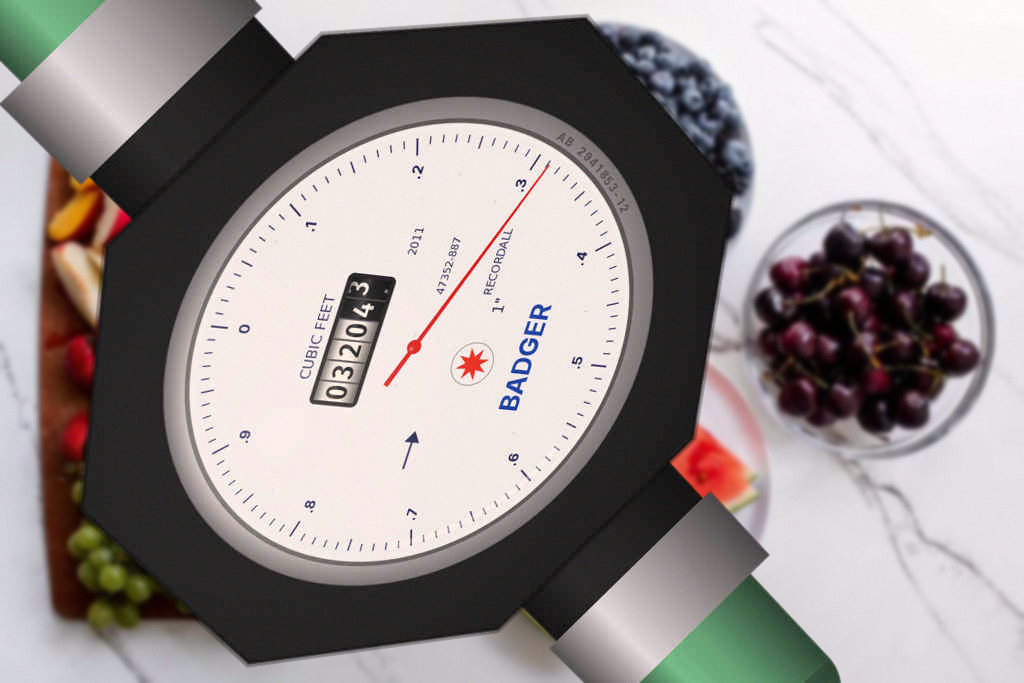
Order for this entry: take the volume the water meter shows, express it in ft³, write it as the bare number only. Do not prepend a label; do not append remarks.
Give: 32043.31
